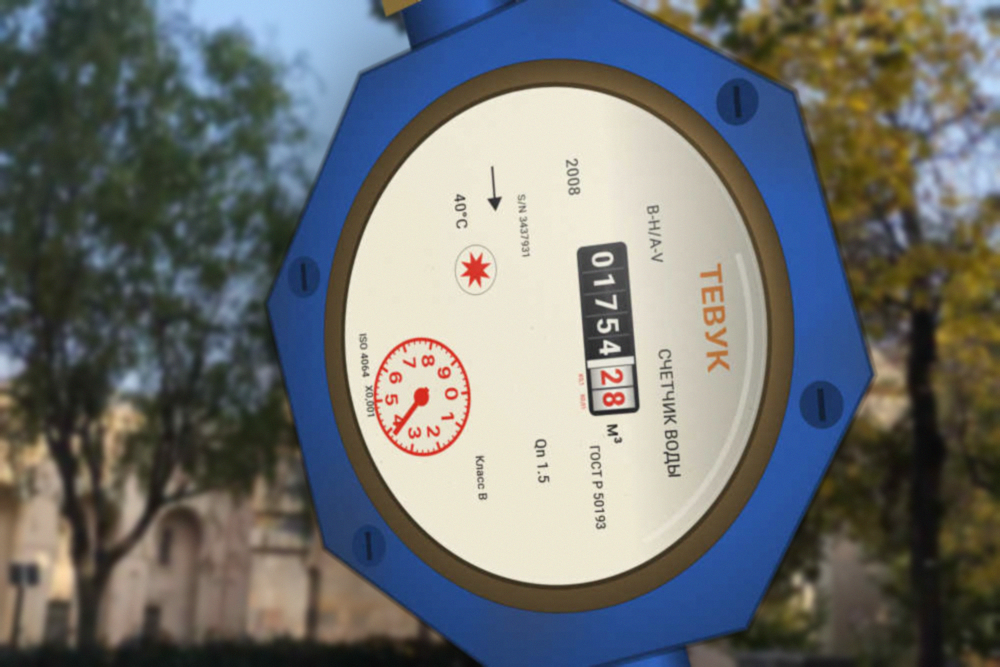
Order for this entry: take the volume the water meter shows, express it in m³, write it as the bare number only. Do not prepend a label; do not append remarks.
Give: 1754.283
